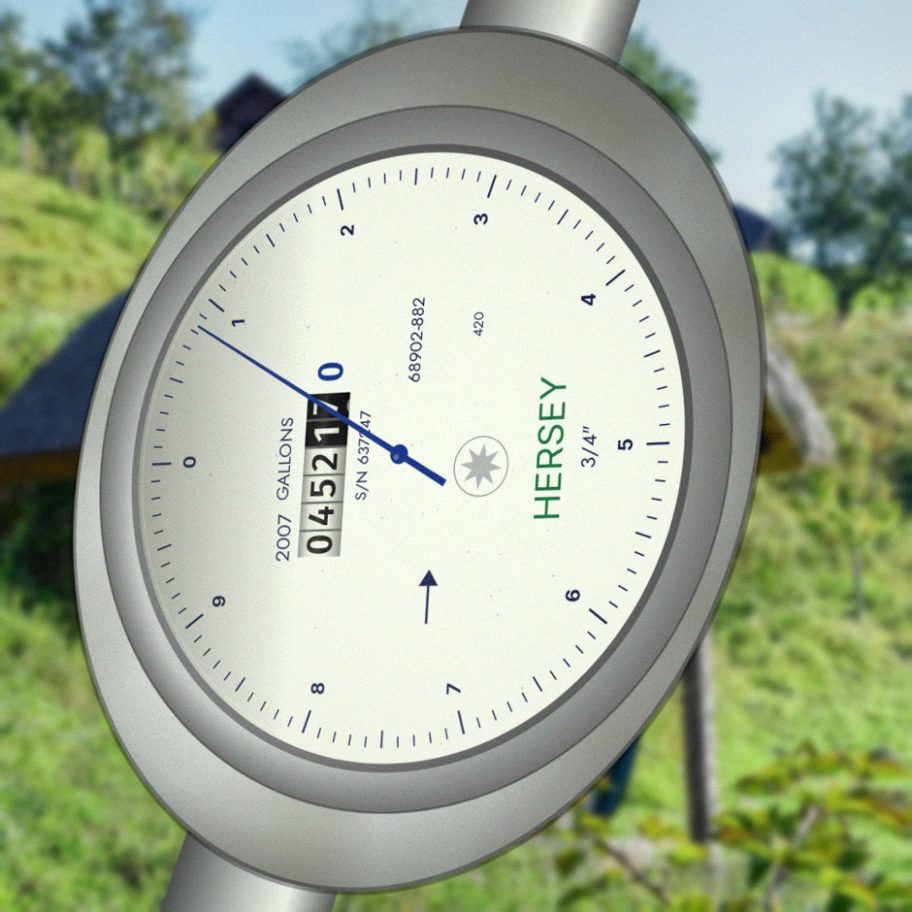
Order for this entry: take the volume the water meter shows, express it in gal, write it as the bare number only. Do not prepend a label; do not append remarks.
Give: 452170.8
